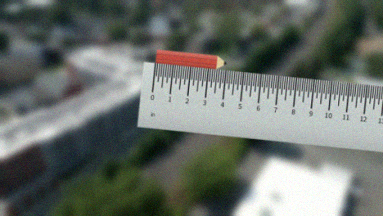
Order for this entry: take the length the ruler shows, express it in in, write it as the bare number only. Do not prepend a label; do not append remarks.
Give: 4
